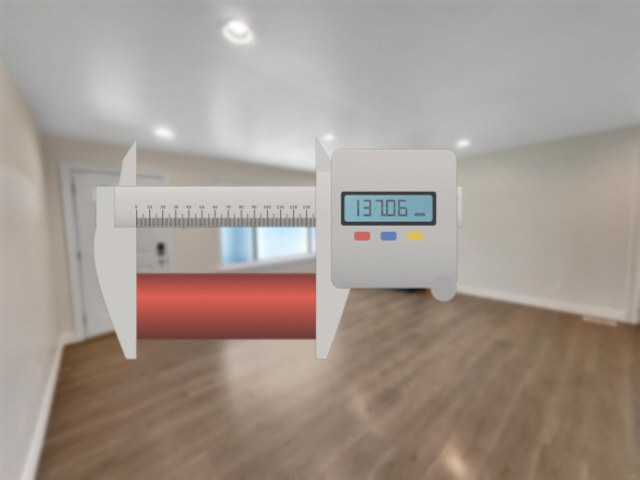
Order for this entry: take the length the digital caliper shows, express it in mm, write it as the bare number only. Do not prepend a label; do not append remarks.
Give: 137.06
